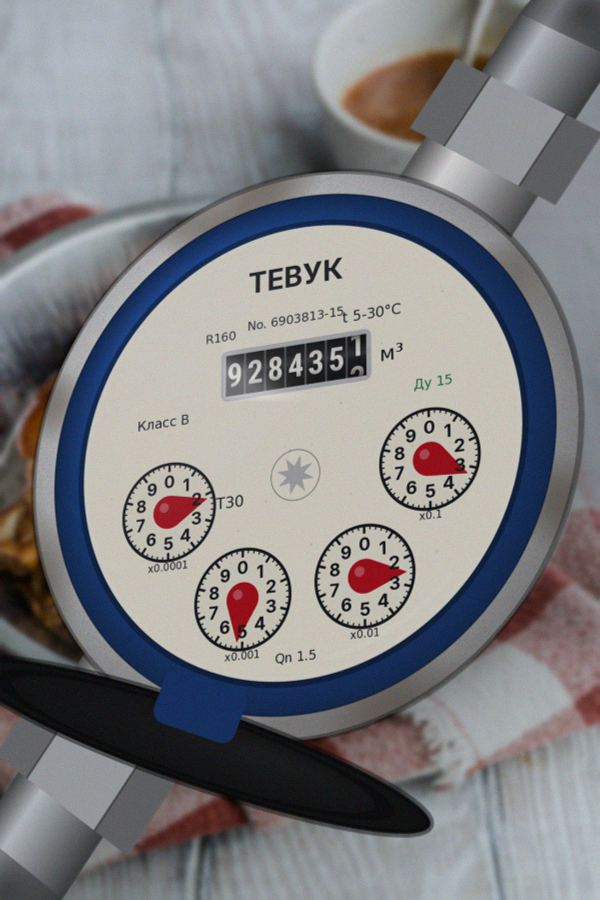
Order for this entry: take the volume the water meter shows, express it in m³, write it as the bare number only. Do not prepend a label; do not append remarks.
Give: 9284351.3252
